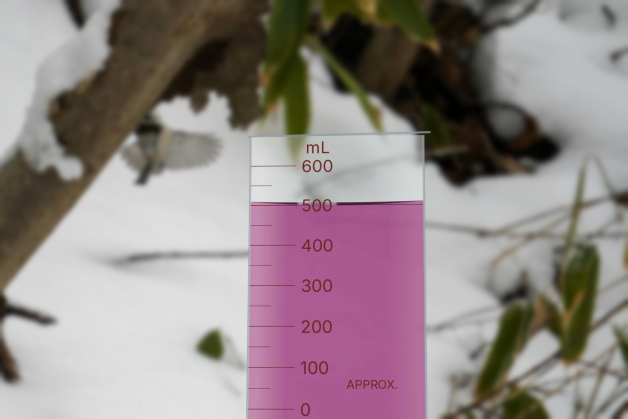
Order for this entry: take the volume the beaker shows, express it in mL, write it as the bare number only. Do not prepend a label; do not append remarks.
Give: 500
